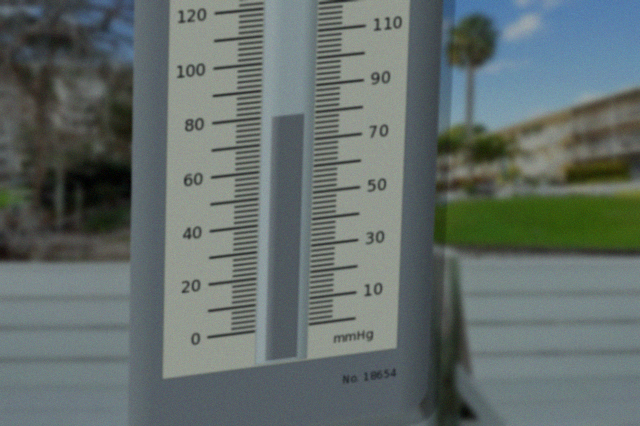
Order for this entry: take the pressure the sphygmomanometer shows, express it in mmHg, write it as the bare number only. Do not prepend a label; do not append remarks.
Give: 80
